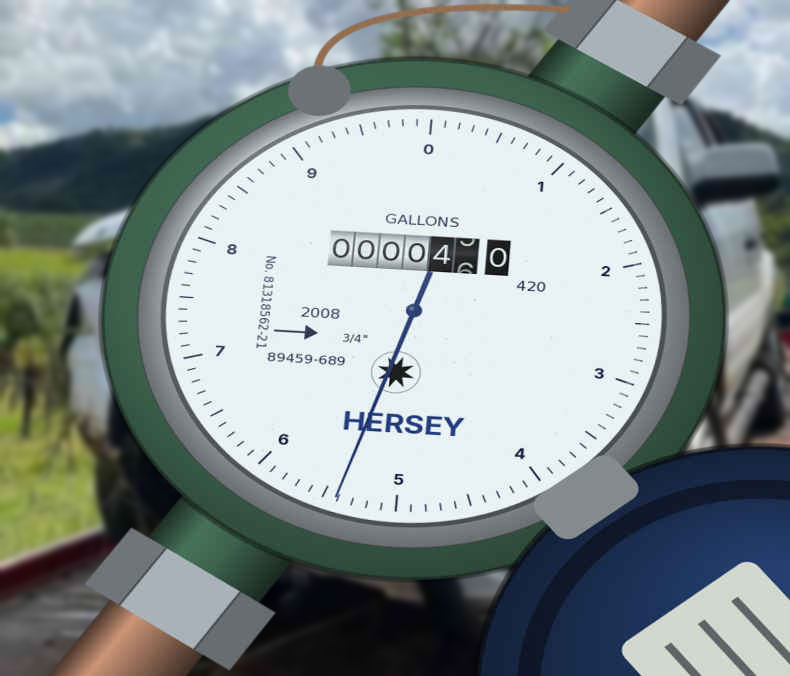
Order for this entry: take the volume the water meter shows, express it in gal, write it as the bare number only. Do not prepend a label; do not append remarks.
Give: 455.4
